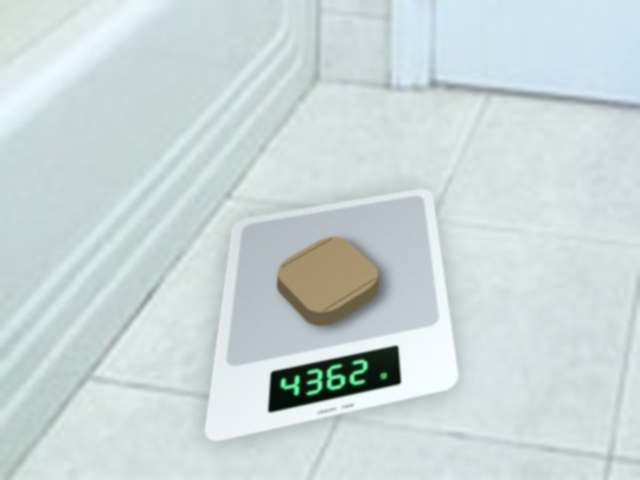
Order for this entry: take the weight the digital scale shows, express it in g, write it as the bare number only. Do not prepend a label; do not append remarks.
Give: 4362
